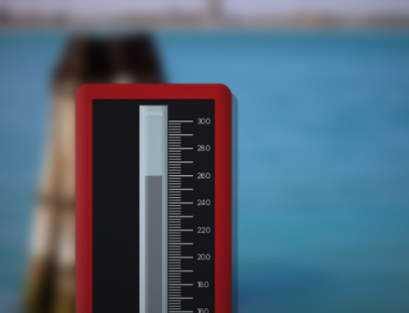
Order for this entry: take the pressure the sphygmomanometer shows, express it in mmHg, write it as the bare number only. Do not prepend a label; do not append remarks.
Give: 260
